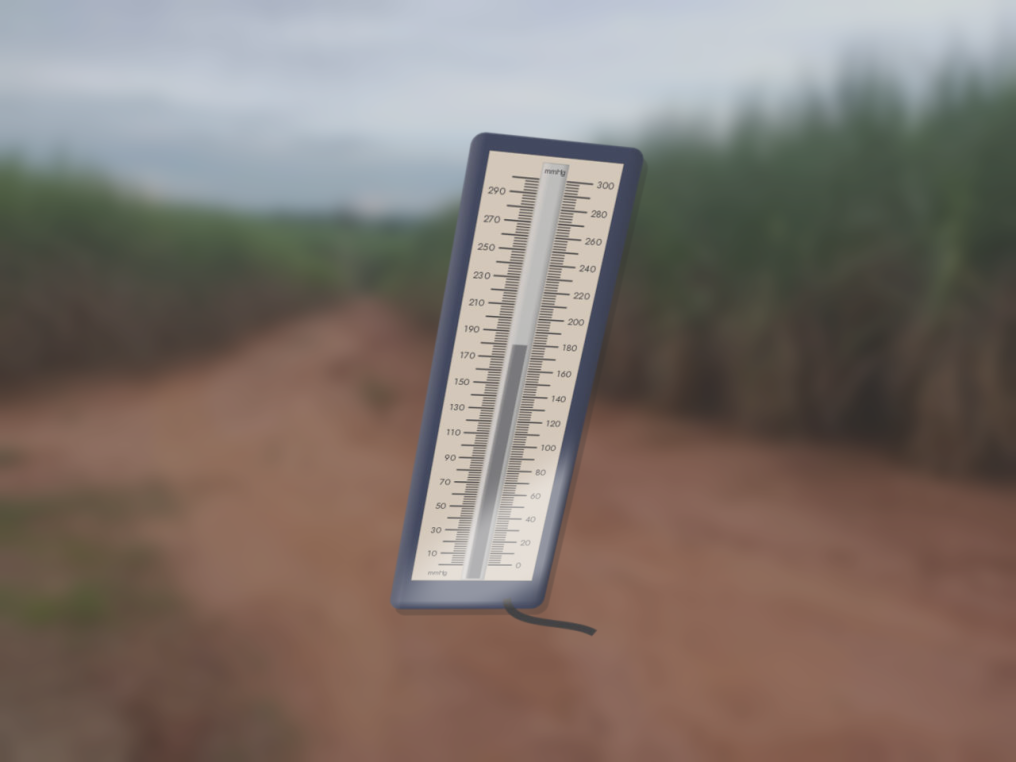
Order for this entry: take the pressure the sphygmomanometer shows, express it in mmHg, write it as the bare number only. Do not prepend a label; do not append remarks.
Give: 180
